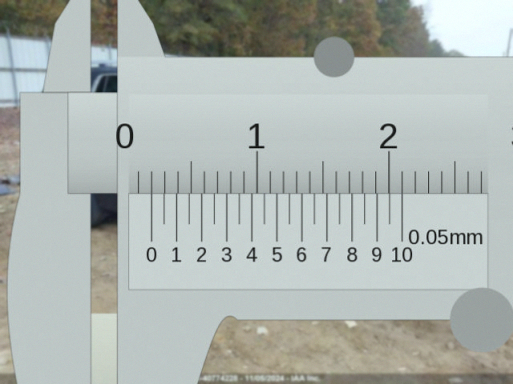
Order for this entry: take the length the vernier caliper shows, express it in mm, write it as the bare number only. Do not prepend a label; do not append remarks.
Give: 2.0
